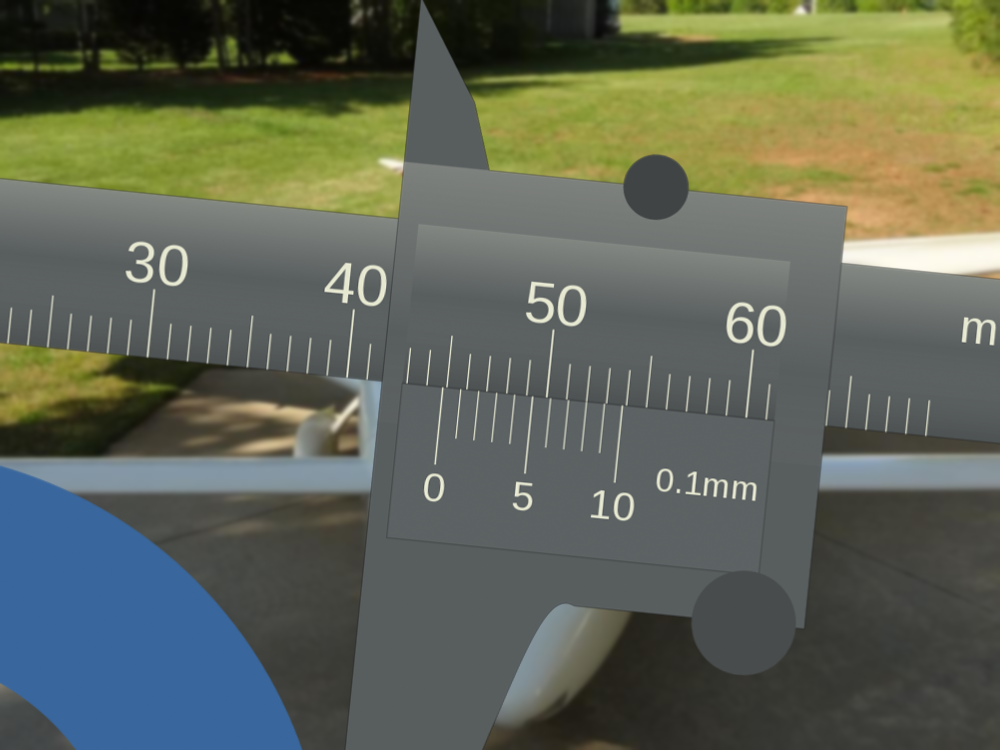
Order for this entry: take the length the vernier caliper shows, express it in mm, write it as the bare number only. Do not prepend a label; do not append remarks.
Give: 44.8
